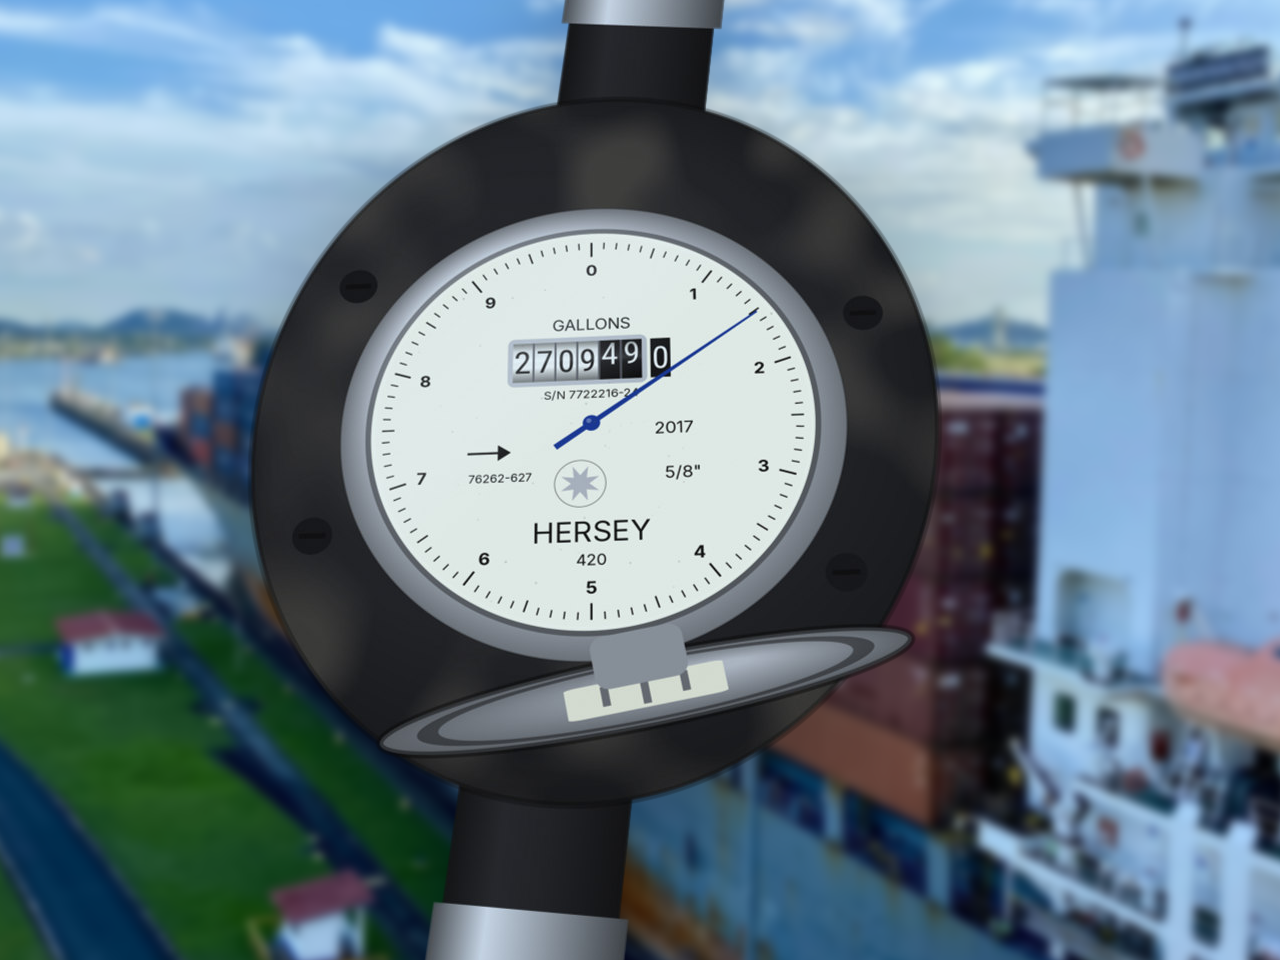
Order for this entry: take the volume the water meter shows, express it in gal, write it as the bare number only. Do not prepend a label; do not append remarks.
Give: 2709491.5
